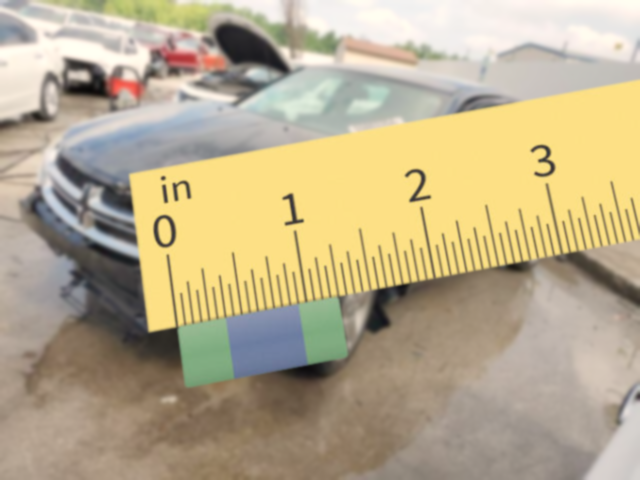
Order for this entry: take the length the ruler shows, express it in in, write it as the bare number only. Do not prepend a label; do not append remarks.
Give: 1.25
